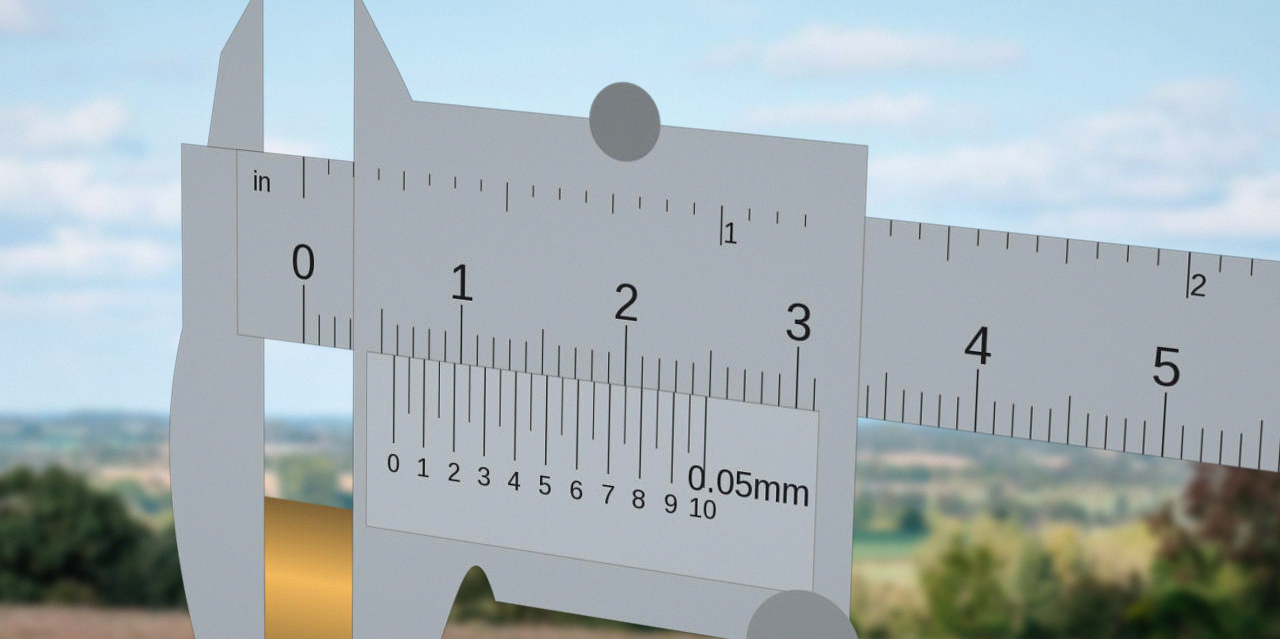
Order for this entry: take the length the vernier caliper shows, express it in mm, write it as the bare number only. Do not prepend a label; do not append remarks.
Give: 5.8
